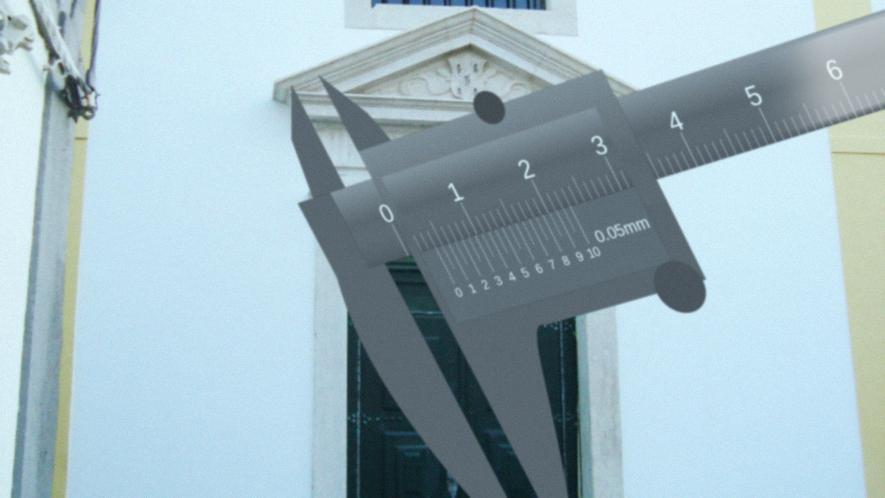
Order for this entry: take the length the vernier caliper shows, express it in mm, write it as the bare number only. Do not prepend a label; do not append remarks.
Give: 4.0
